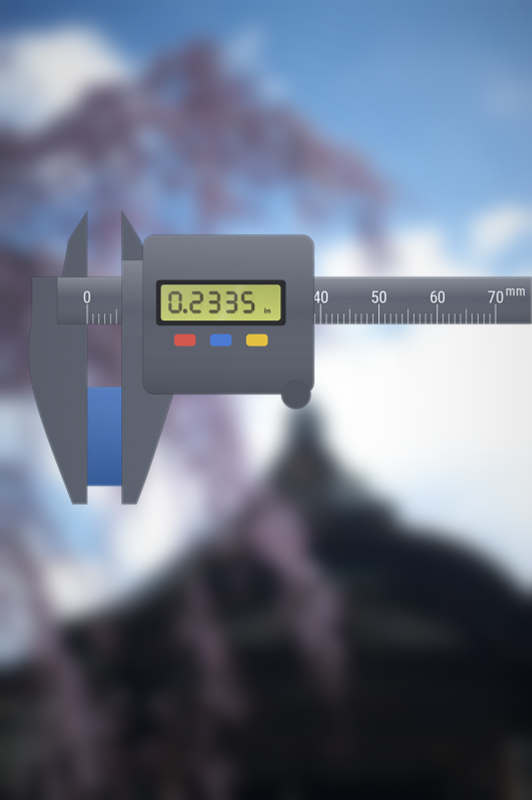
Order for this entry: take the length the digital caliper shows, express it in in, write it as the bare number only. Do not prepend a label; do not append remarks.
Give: 0.2335
